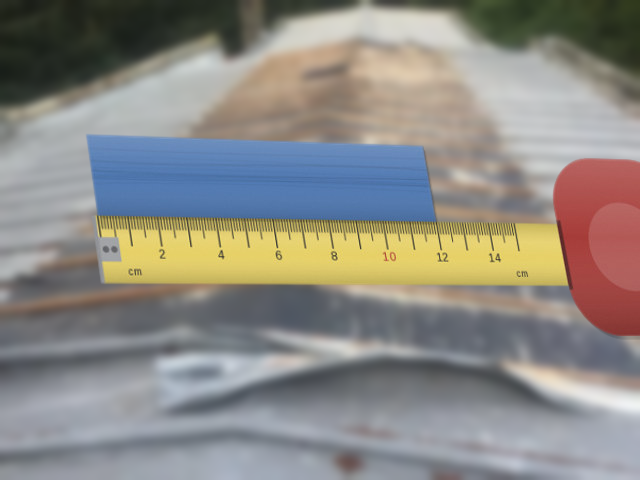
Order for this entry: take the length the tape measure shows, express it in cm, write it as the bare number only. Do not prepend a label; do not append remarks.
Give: 12
